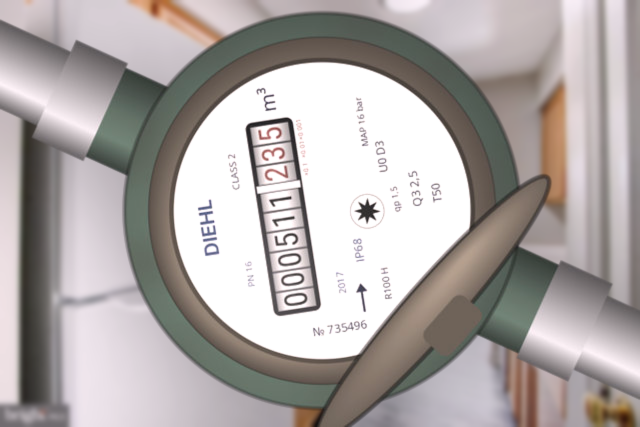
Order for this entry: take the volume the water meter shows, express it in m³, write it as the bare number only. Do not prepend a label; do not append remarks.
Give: 511.235
